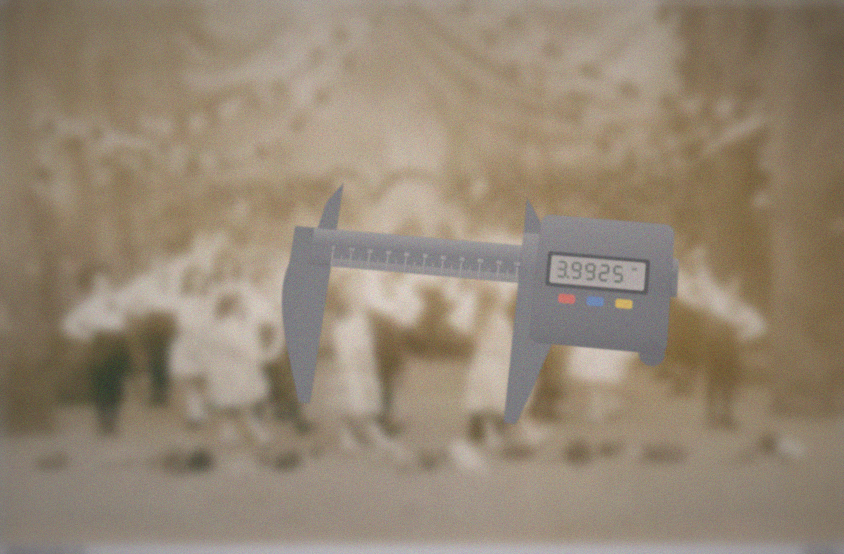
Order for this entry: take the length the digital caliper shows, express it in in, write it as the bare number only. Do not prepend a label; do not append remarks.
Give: 3.9925
